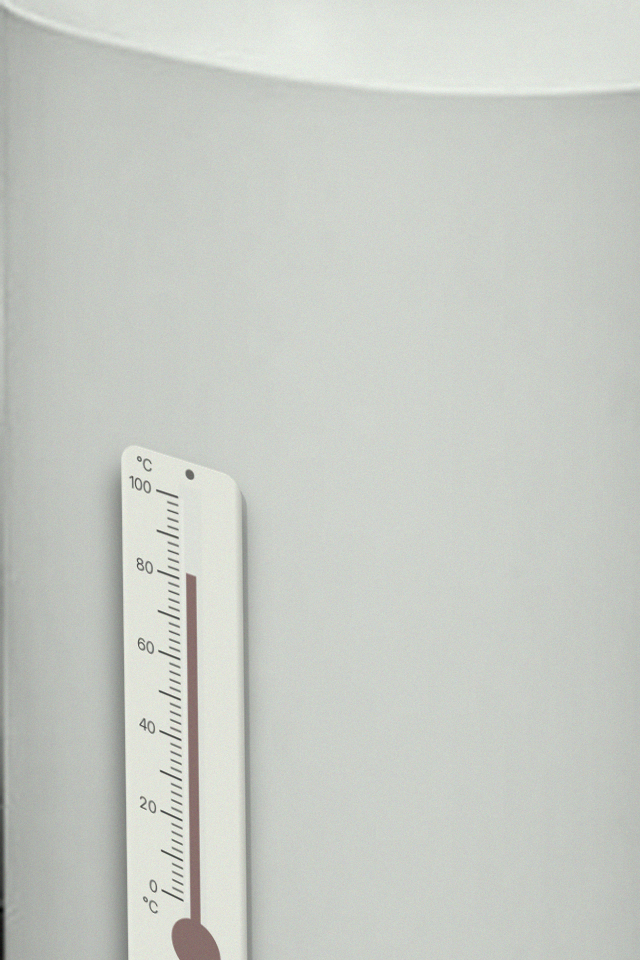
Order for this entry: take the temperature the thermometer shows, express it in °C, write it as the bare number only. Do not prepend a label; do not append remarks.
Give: 82
